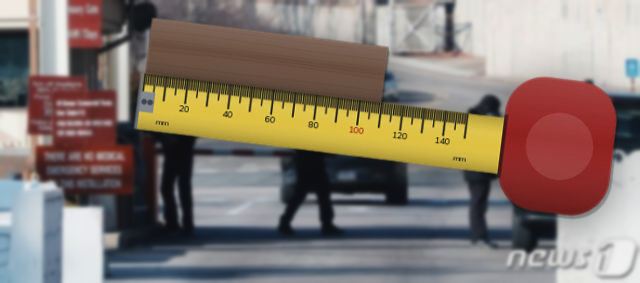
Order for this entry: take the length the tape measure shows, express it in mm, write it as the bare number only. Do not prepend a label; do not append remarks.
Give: 110
